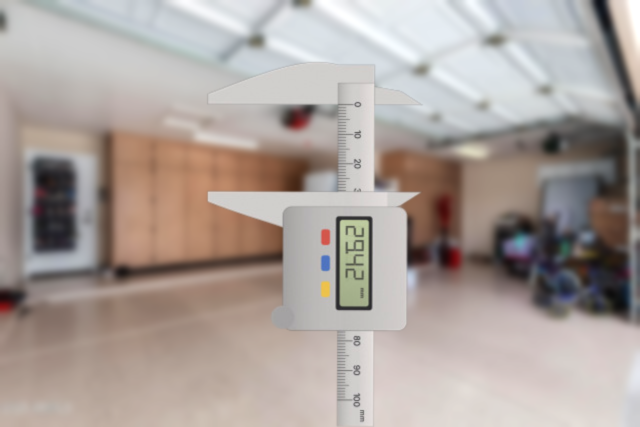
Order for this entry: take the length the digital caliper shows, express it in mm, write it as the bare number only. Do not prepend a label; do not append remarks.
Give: 29.42
